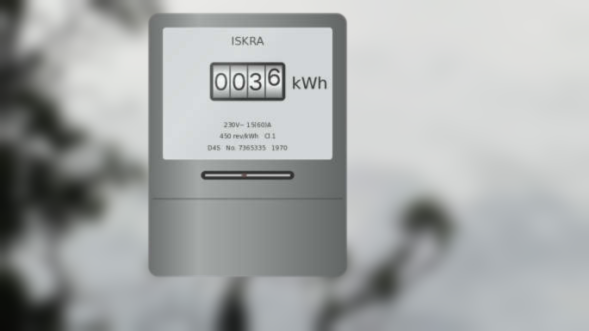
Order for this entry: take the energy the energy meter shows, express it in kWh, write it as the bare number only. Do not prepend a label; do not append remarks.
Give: 36
